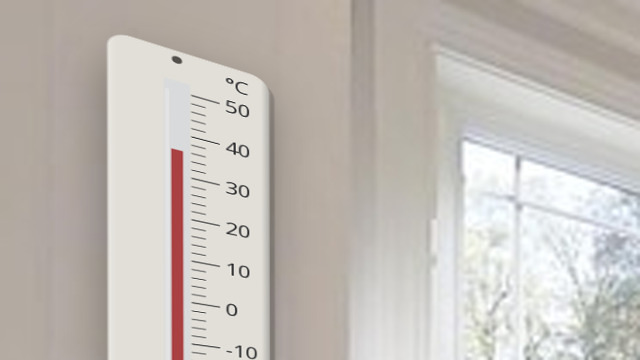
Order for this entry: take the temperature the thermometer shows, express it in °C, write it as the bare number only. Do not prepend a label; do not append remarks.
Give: 36
